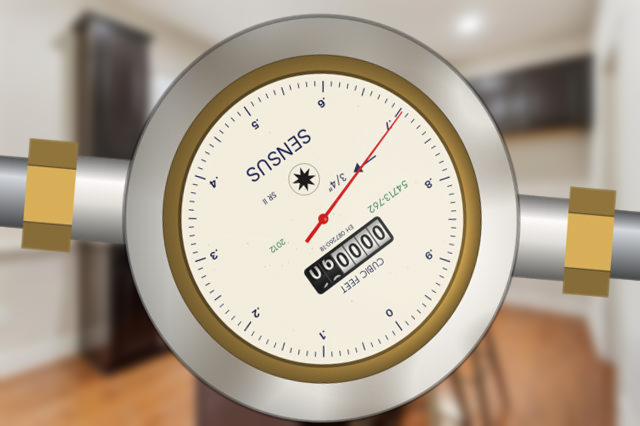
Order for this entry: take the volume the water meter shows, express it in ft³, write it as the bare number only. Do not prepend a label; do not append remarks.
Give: 89.70
